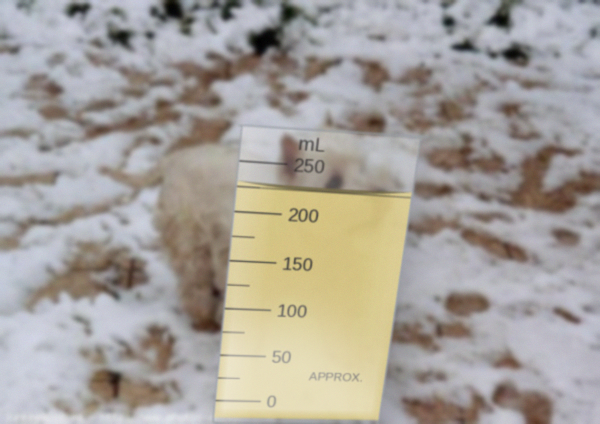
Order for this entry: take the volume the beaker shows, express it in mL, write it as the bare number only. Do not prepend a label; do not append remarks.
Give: 225
